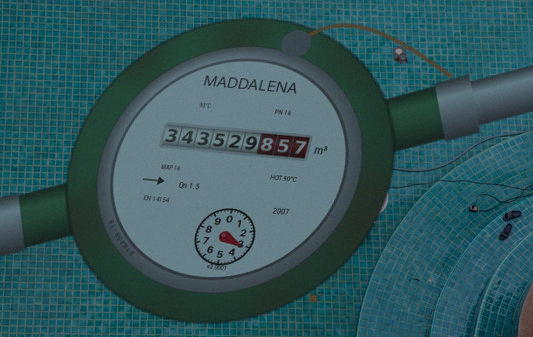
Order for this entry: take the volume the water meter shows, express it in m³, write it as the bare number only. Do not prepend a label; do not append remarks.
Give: 343529.8573
